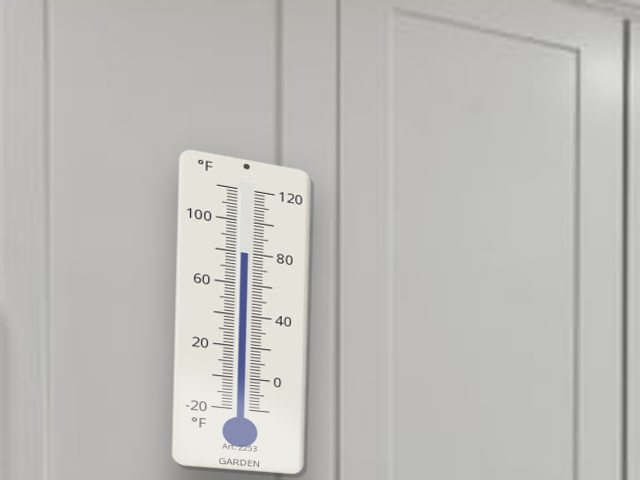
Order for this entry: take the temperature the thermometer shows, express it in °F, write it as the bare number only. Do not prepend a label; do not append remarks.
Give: 80
